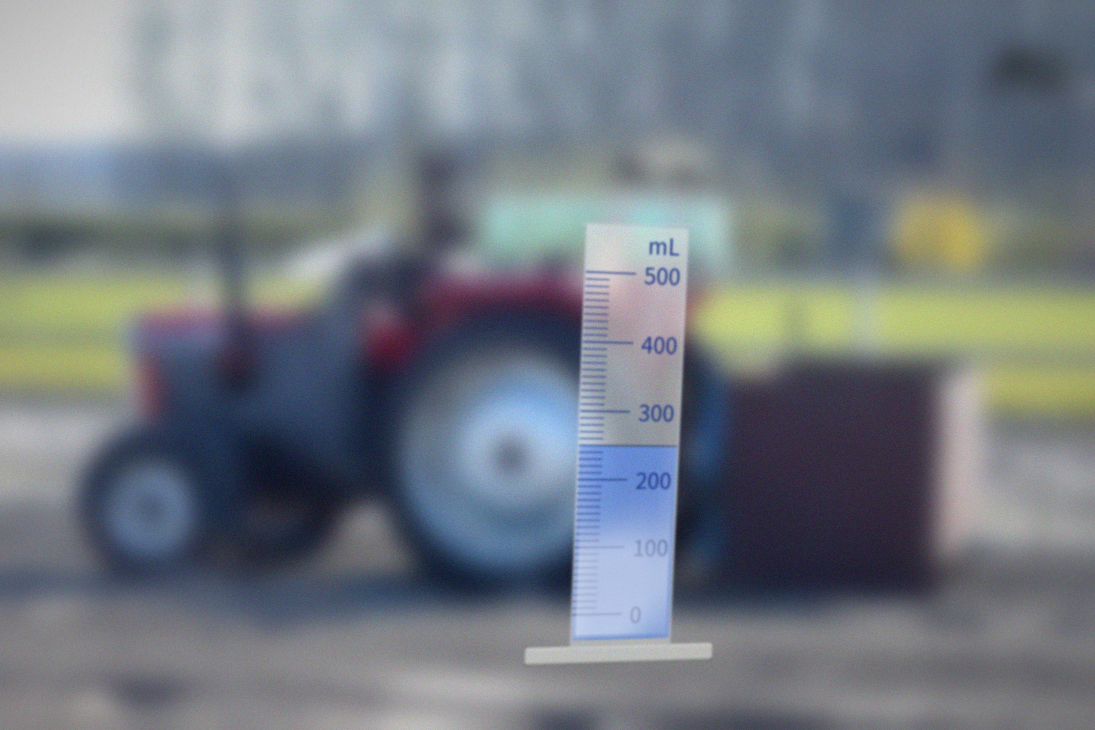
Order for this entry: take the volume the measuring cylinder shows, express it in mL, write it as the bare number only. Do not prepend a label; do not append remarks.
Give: 250
